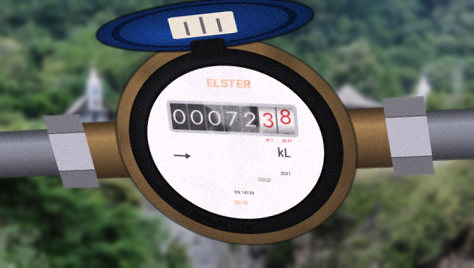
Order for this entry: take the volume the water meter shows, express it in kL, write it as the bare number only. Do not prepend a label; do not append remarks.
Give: 72.38
